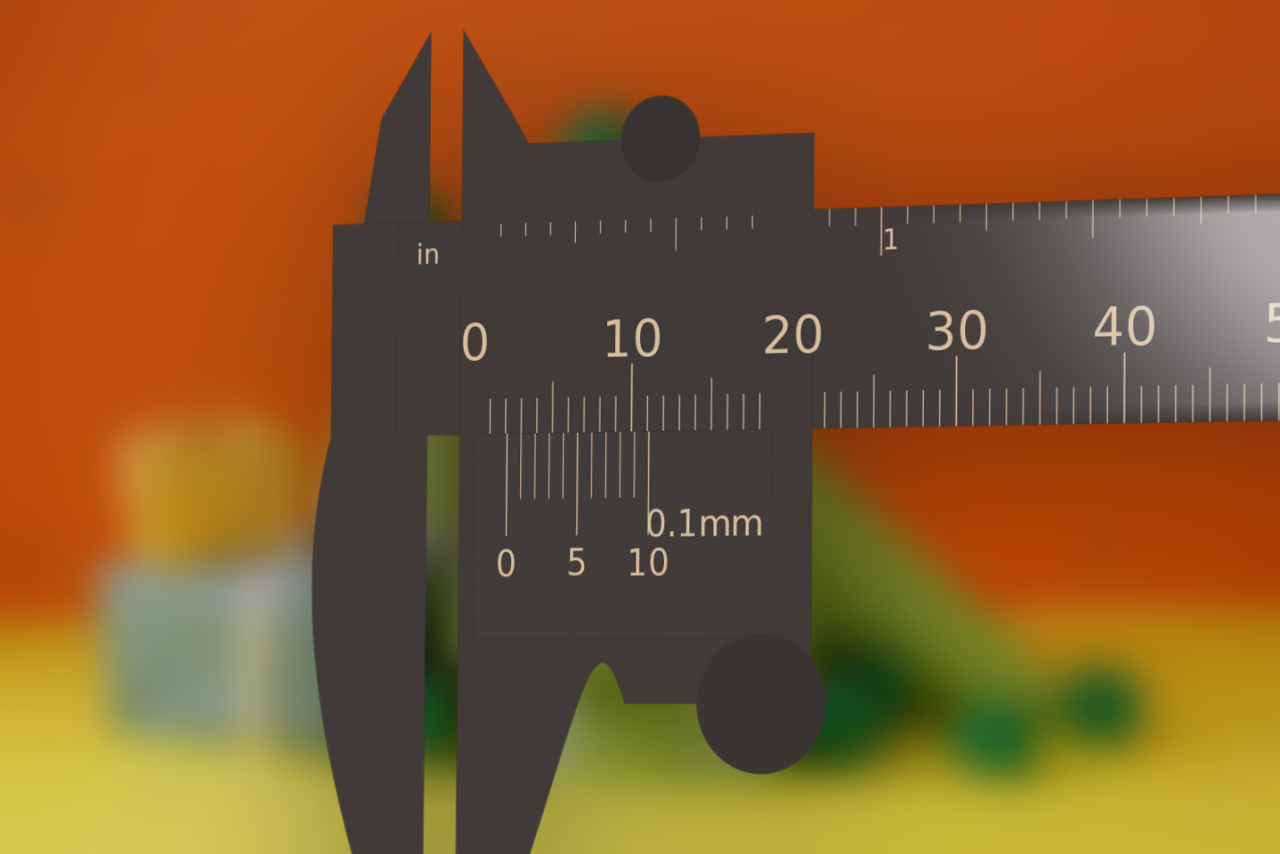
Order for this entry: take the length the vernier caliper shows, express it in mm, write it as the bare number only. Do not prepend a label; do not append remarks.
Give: 2.1
